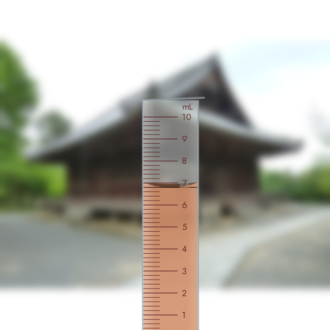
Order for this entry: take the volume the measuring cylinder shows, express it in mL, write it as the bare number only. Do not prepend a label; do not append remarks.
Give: 6.8
